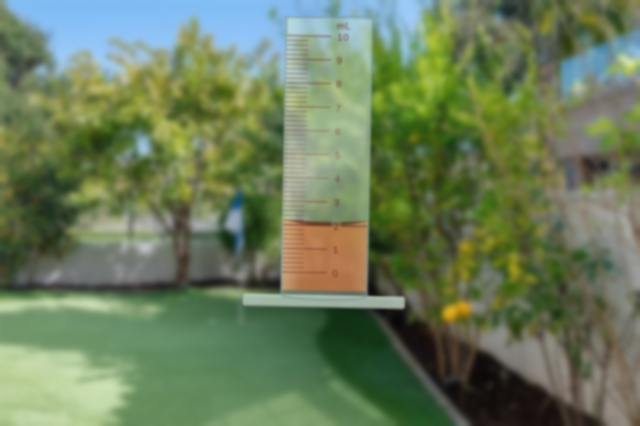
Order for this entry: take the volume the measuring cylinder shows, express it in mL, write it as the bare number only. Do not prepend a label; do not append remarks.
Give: 2
